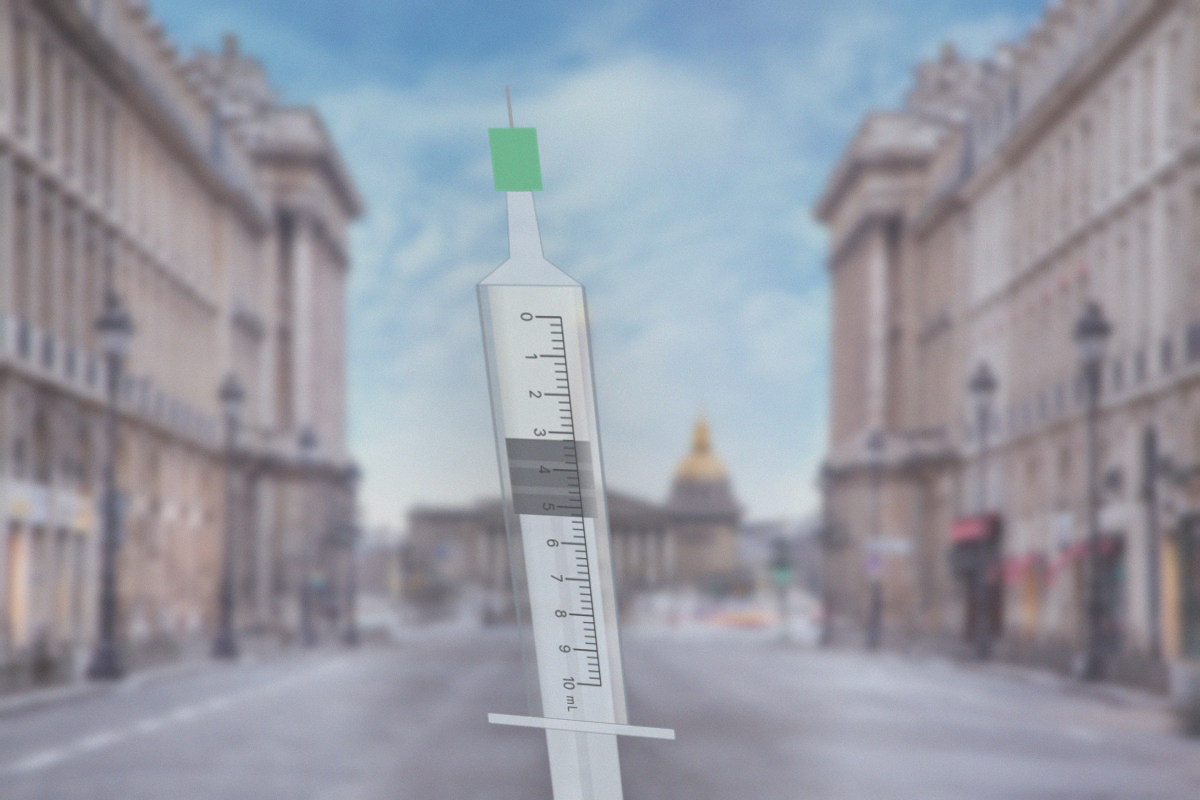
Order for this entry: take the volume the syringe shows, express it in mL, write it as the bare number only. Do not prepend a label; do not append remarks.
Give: 3.2
